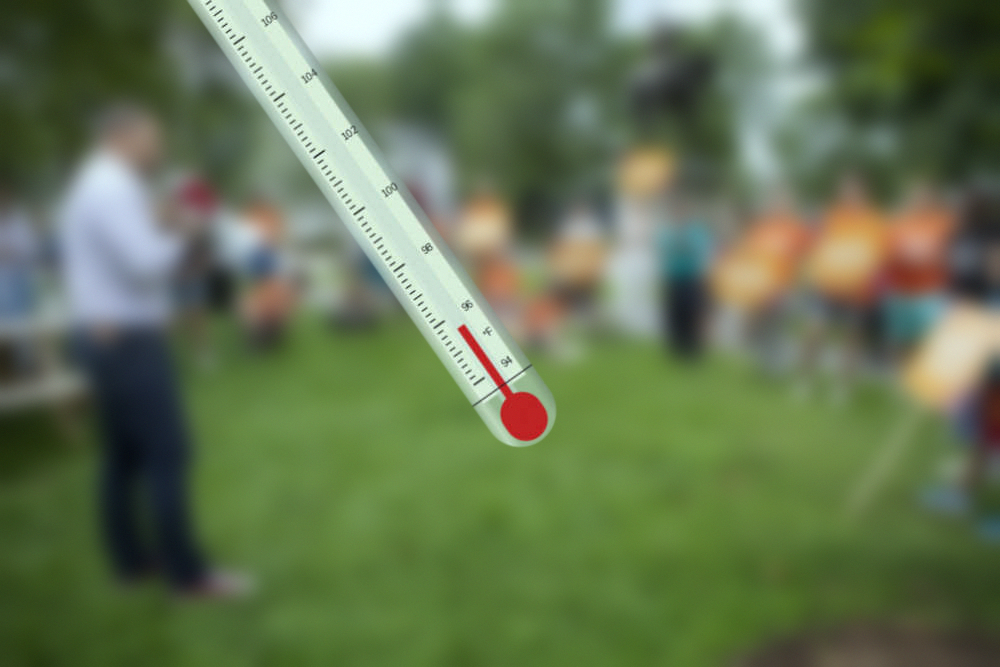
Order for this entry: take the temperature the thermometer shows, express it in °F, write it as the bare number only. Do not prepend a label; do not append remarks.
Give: 95.6
